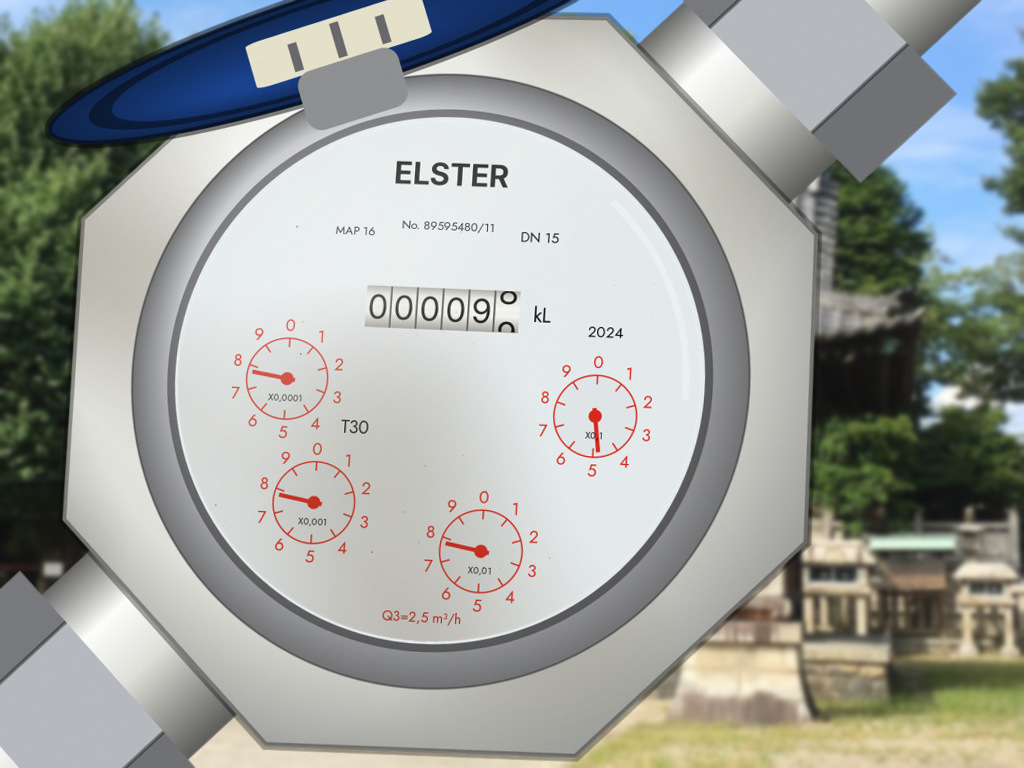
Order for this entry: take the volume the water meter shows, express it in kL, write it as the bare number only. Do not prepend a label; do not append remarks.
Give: 98.4777
